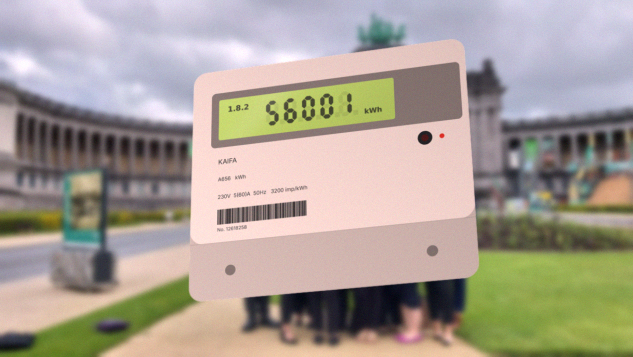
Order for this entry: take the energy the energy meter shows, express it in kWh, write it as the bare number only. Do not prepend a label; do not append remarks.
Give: 56001
